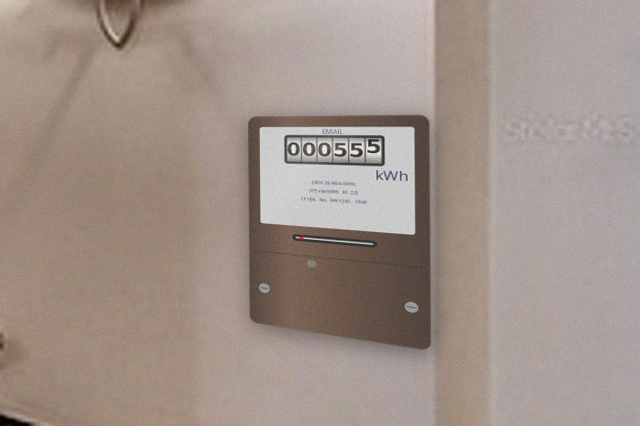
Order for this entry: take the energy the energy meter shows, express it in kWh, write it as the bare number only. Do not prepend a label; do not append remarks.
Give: 555
